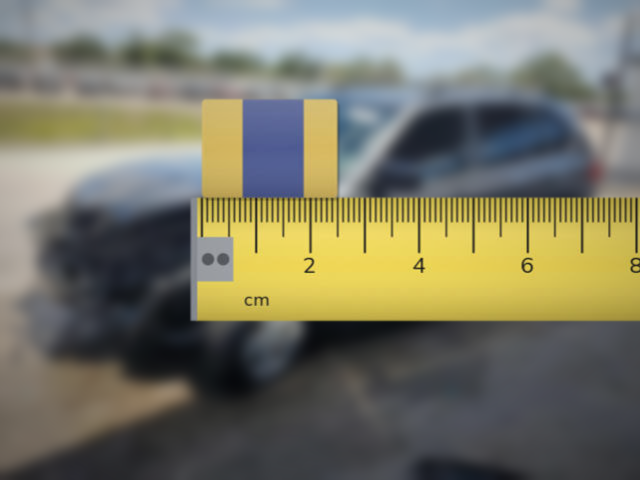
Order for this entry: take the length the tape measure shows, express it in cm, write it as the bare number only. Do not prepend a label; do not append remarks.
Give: 2.5
